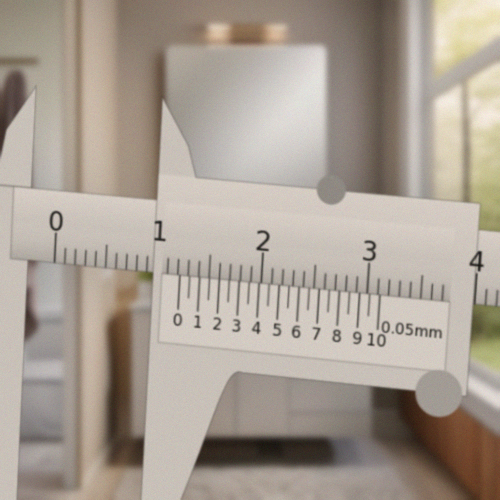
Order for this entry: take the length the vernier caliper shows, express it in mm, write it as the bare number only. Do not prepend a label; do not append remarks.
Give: 12.2
